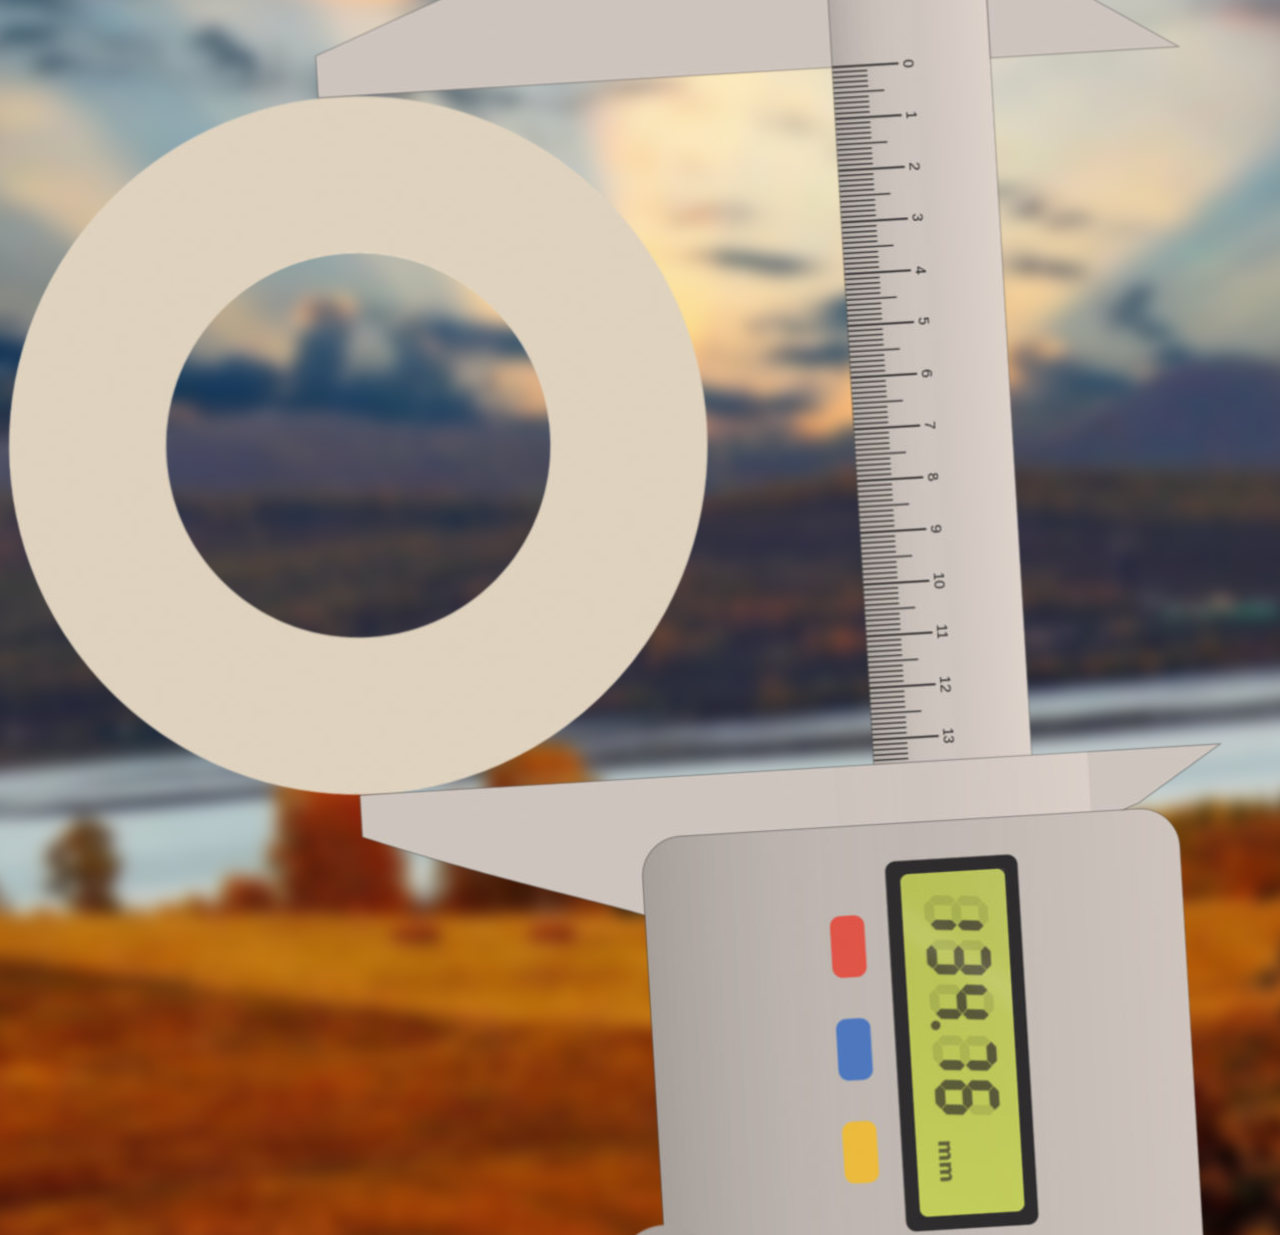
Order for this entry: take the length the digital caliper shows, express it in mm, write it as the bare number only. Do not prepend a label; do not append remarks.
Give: 134.76
